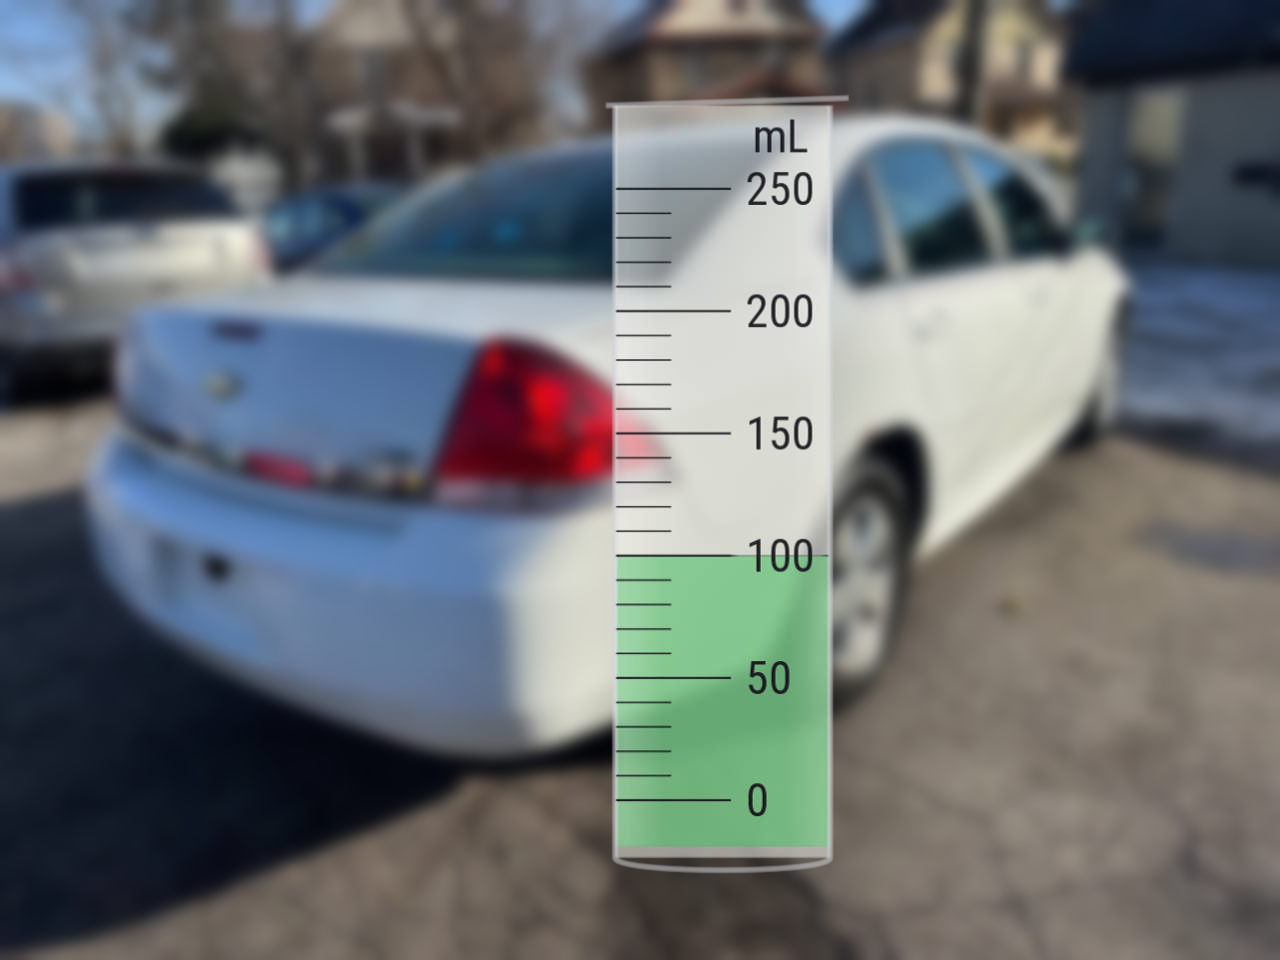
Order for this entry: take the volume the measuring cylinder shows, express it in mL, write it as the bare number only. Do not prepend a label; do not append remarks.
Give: 100
